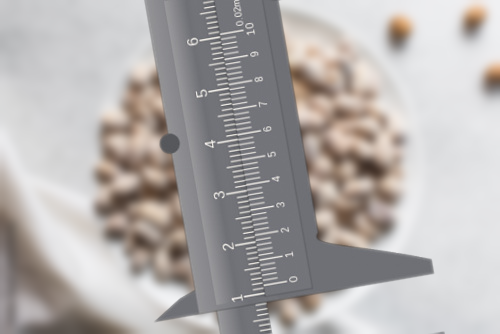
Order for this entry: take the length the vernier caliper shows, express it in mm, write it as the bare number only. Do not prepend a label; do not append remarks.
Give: 11.5
